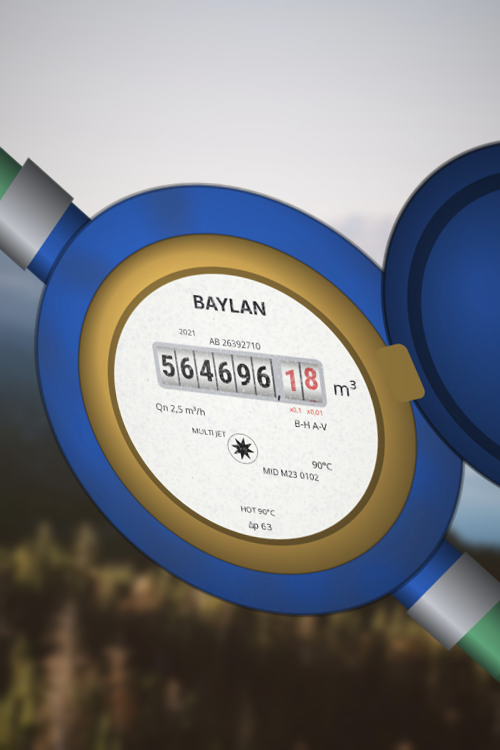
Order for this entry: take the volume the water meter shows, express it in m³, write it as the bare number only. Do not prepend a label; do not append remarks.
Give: 564696.18
